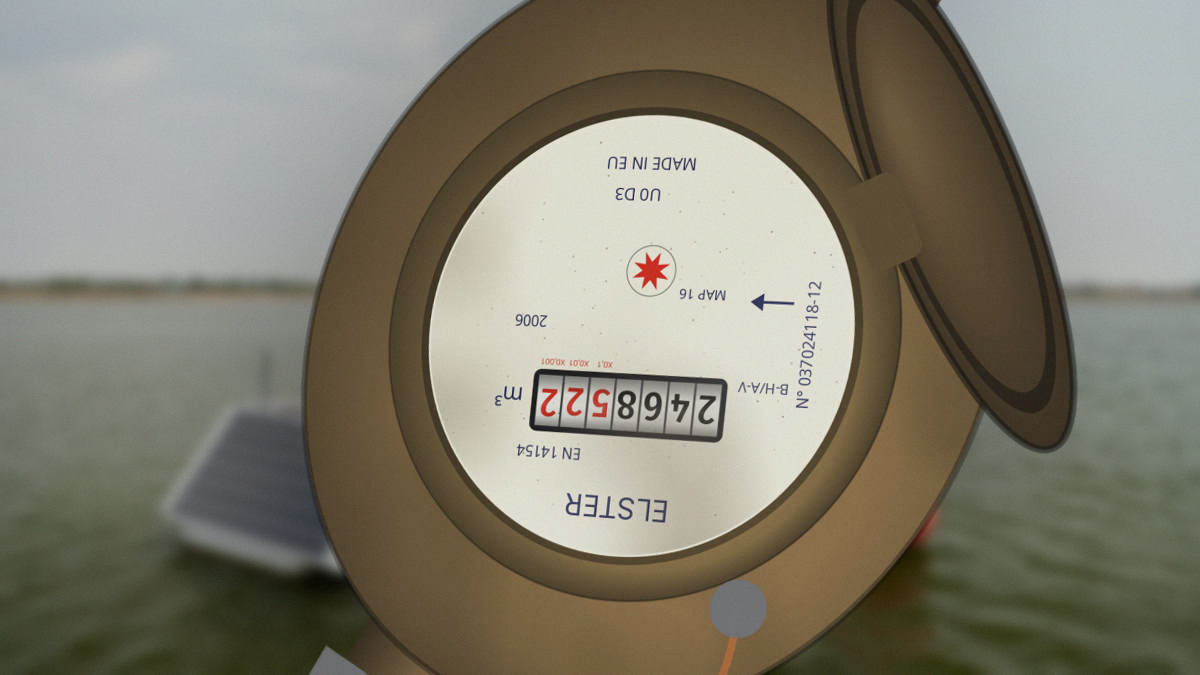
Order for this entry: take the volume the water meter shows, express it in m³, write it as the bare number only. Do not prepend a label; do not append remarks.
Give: 2468.522
